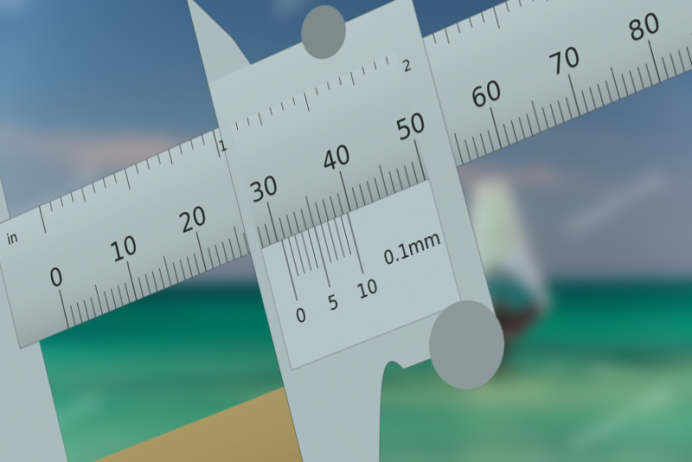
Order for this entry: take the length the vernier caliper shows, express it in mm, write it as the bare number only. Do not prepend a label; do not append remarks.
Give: 30.6
